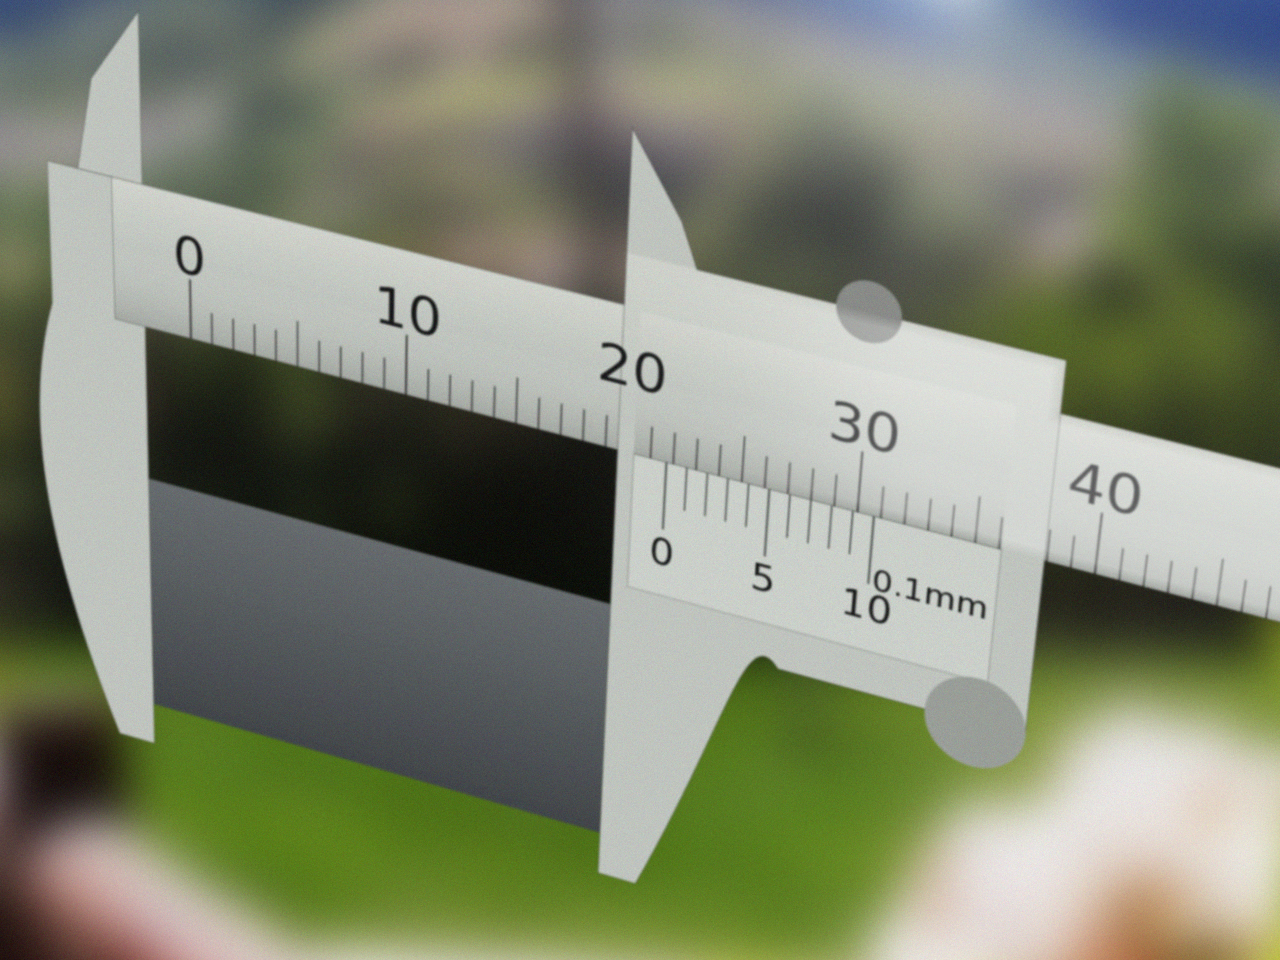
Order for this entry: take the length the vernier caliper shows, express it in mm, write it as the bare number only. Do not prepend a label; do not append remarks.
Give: 21.7
